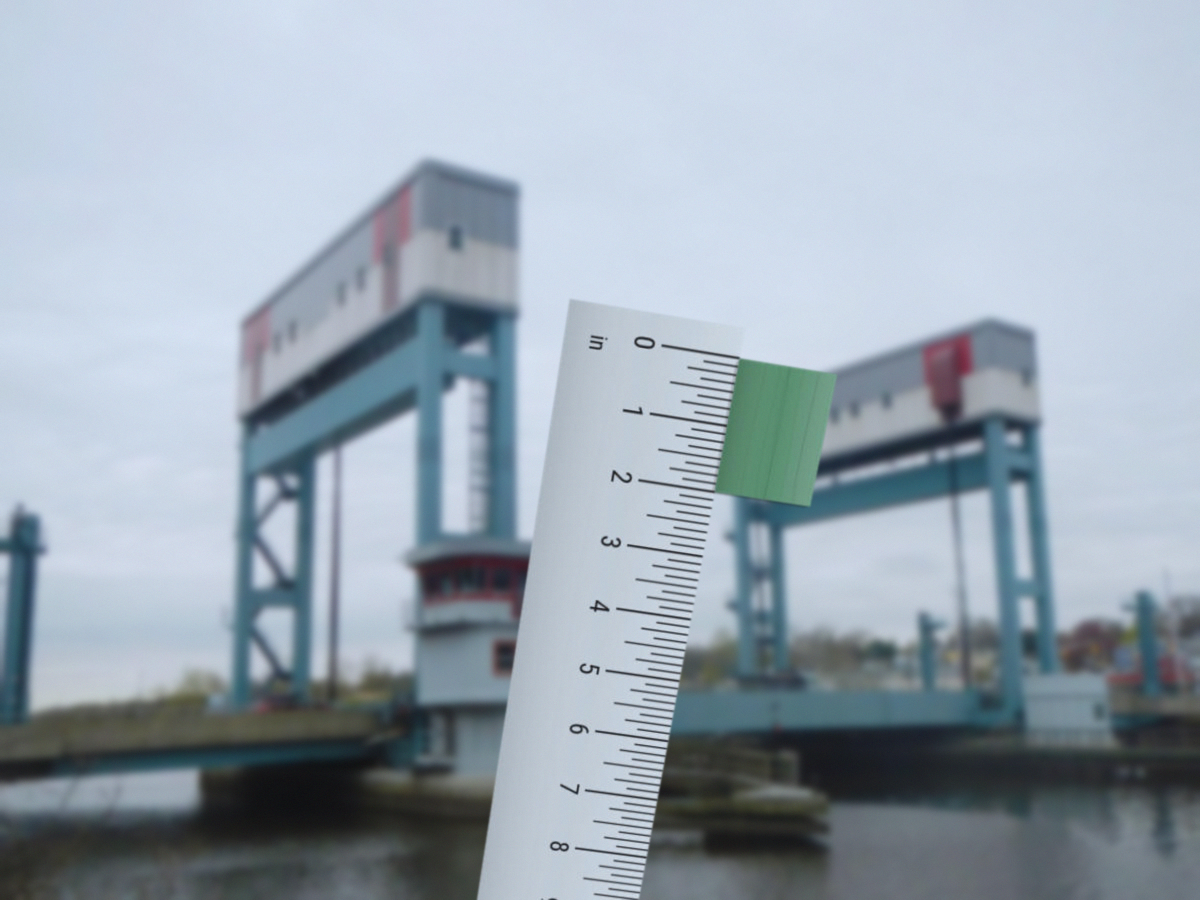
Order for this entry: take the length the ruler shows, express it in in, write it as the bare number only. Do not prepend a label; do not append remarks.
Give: 2
